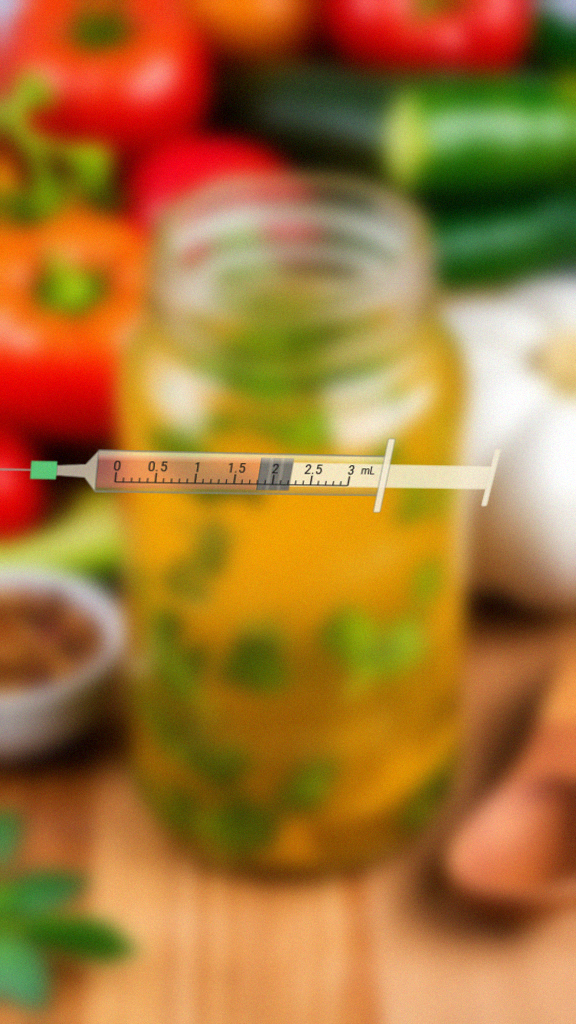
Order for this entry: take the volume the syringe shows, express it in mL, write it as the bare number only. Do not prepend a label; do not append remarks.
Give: 1.8
